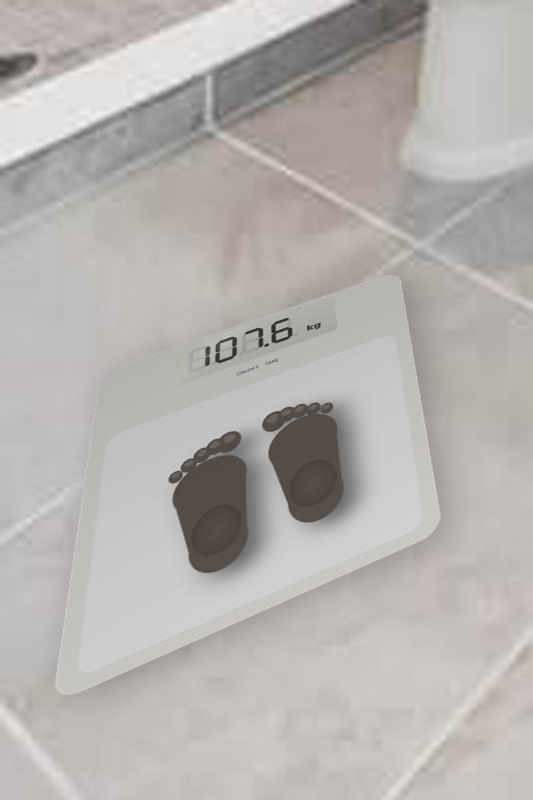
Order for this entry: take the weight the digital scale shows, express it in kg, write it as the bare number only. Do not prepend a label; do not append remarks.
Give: 107.6
